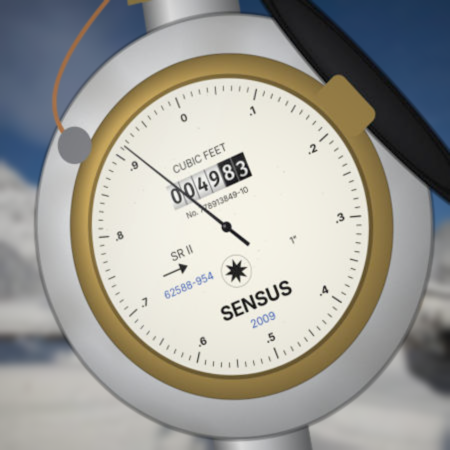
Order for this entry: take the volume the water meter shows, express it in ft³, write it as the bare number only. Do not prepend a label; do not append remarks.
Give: 4982.91
